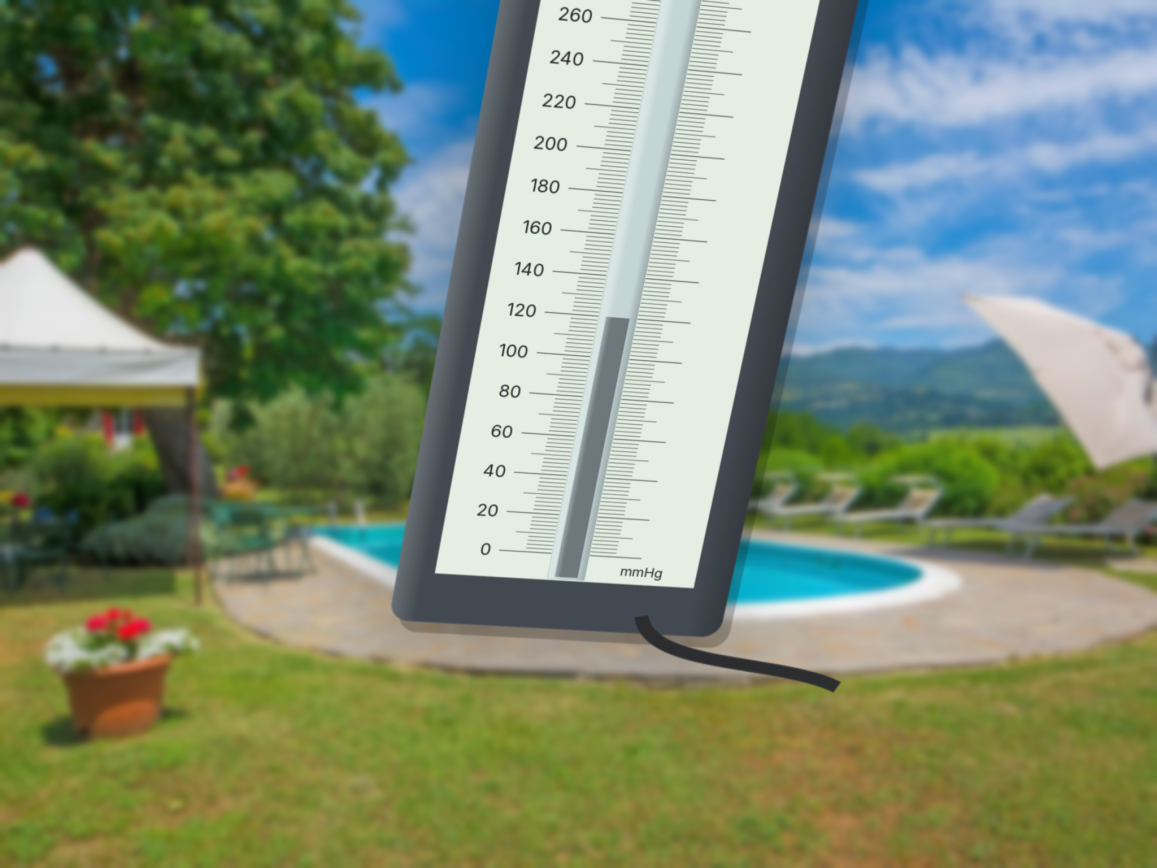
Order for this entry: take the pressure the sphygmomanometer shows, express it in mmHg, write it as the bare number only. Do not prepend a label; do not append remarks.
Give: 120
